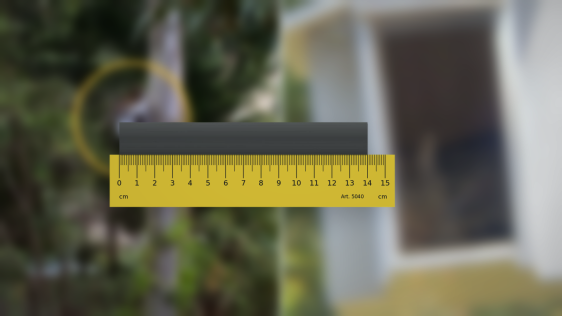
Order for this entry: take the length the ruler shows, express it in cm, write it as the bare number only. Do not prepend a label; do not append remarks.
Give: 14
